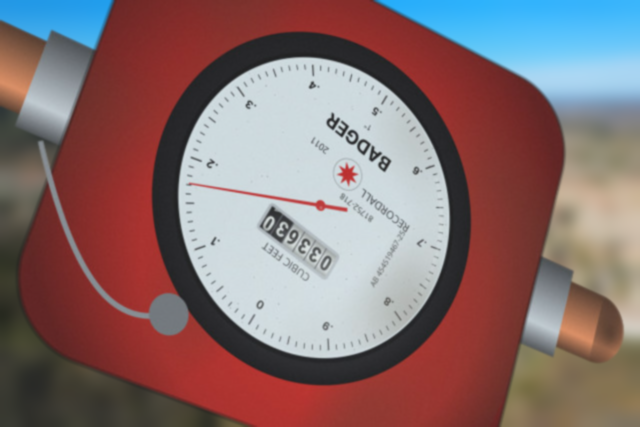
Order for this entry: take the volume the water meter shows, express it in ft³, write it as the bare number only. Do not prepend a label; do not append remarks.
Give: 33630.17
